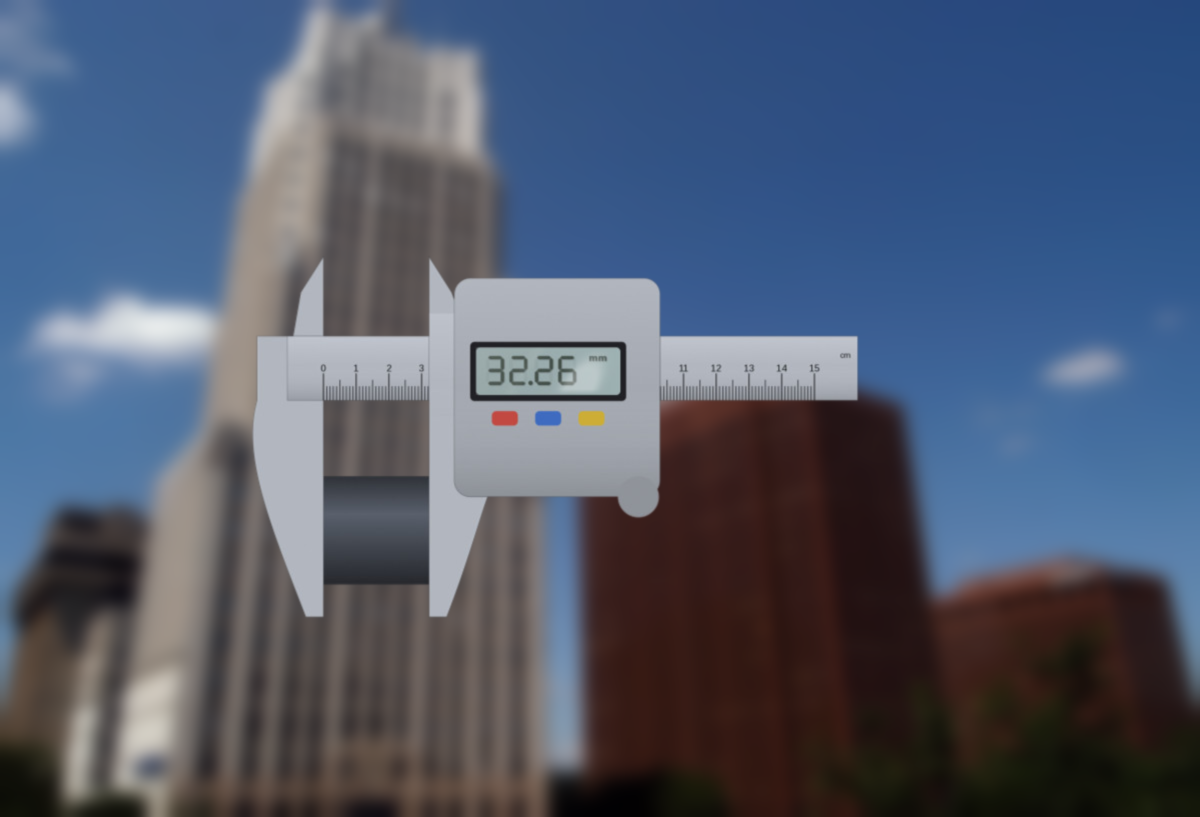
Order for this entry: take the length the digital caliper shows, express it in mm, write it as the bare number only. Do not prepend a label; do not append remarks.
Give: 32.26
